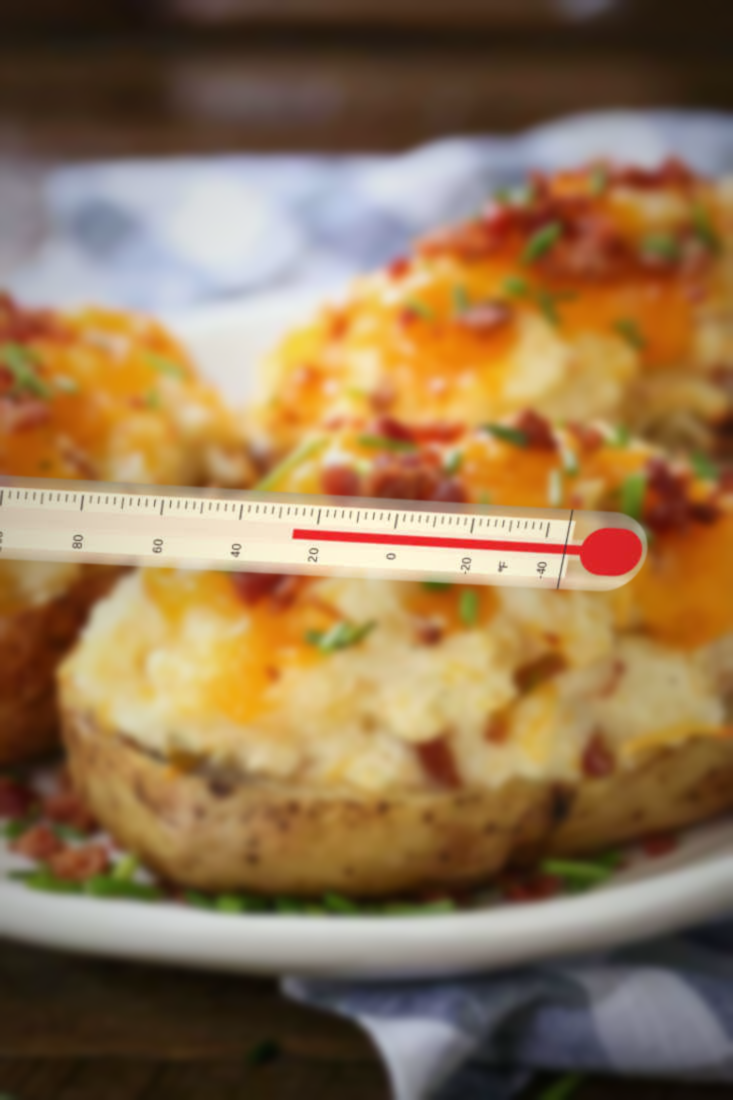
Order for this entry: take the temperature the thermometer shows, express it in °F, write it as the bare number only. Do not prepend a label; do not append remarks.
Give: 26
